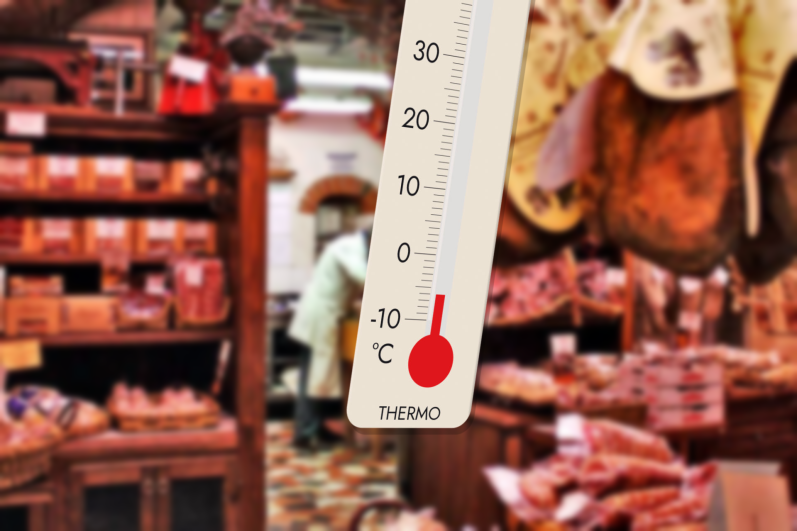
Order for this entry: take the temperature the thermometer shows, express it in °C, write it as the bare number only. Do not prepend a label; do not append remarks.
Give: -6
